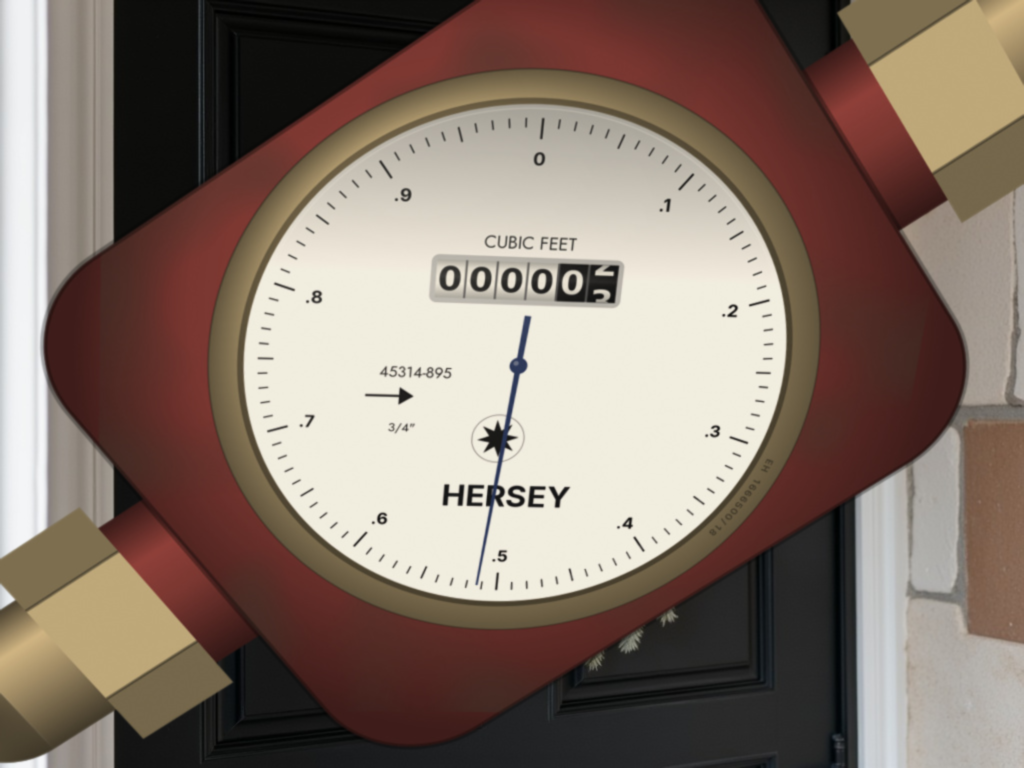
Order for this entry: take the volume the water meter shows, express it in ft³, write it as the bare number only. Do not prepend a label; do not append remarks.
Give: 2.51
